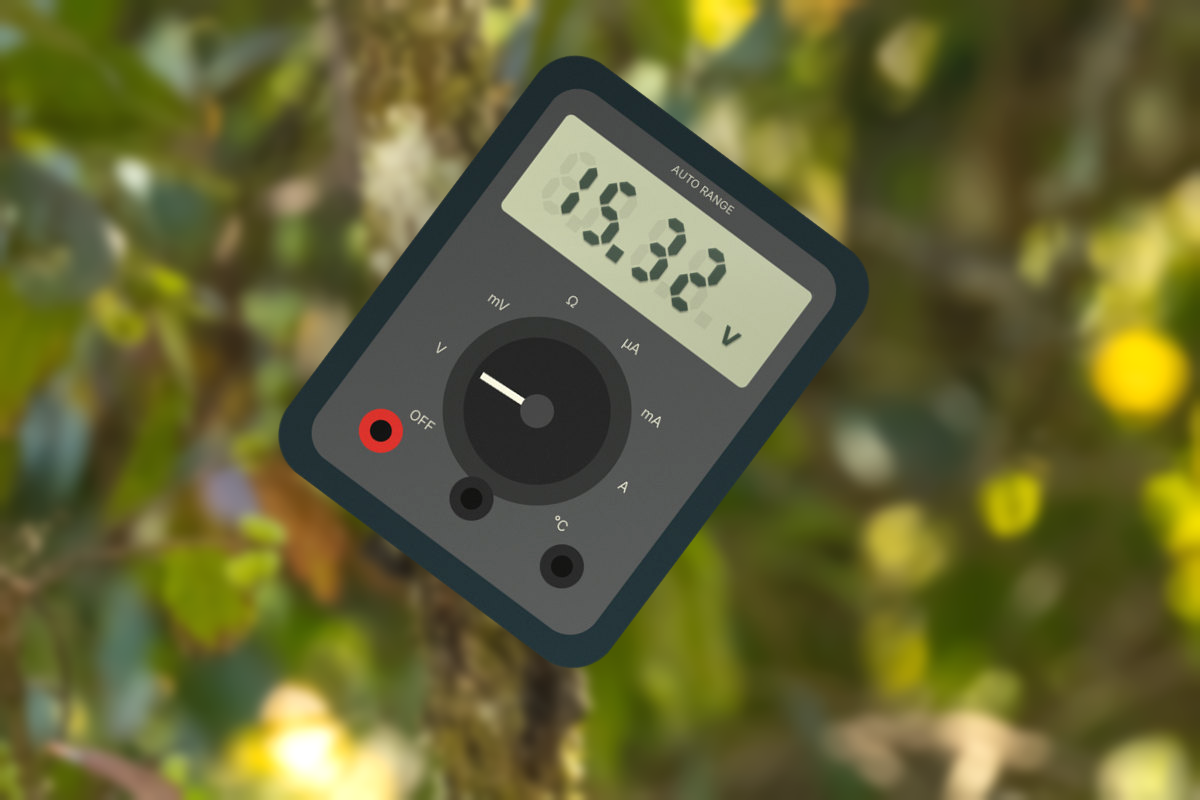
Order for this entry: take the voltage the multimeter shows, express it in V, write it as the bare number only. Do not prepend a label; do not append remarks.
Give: 15.32
